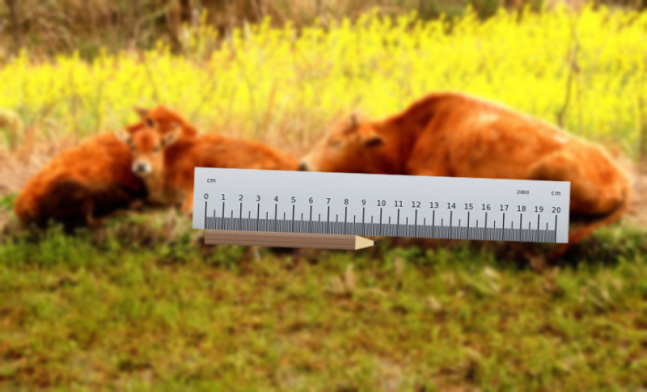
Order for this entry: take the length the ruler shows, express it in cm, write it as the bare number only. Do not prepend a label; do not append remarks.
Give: 10
